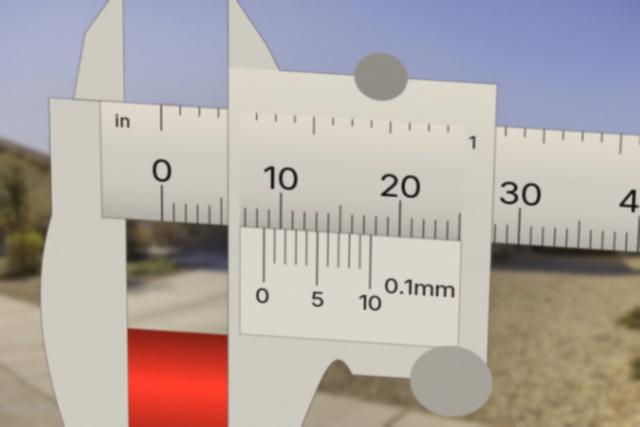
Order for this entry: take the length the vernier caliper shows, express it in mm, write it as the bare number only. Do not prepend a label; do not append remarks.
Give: 8.6
